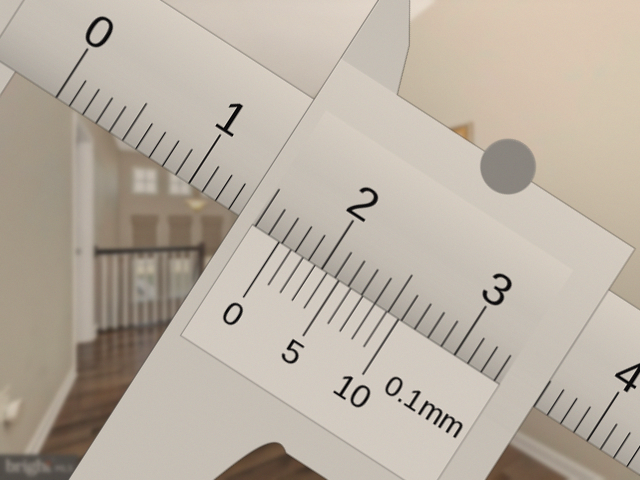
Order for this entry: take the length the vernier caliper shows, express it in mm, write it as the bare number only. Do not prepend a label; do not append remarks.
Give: 16.8
